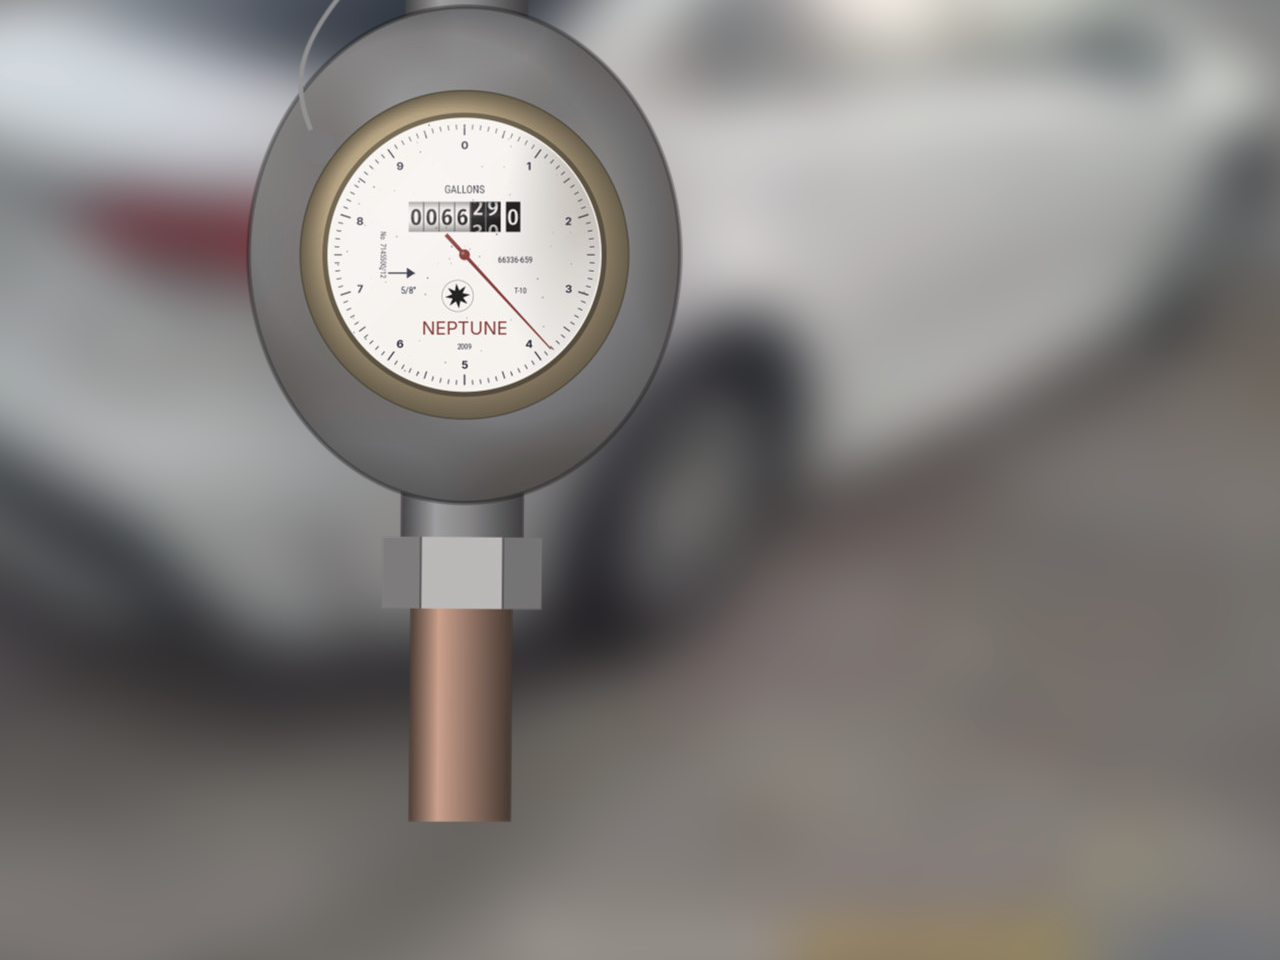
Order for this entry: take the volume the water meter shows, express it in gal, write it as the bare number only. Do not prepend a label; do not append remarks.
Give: 66293.8
